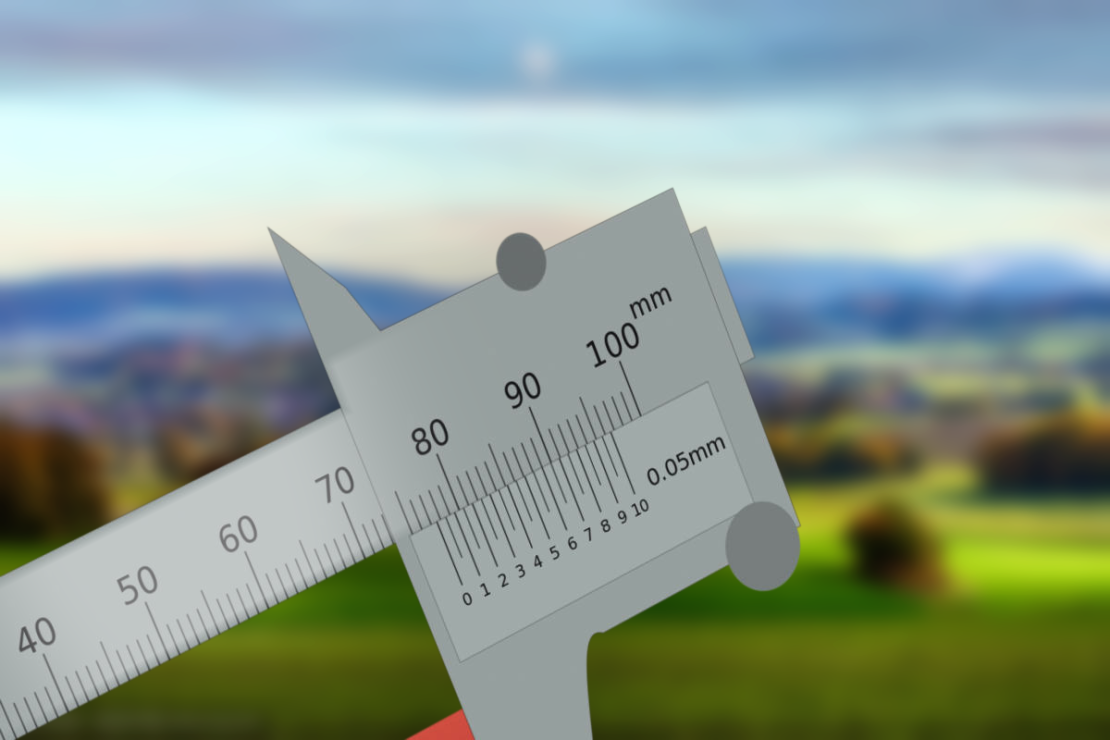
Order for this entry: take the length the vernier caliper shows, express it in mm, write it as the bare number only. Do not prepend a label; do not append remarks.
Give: 77.6
